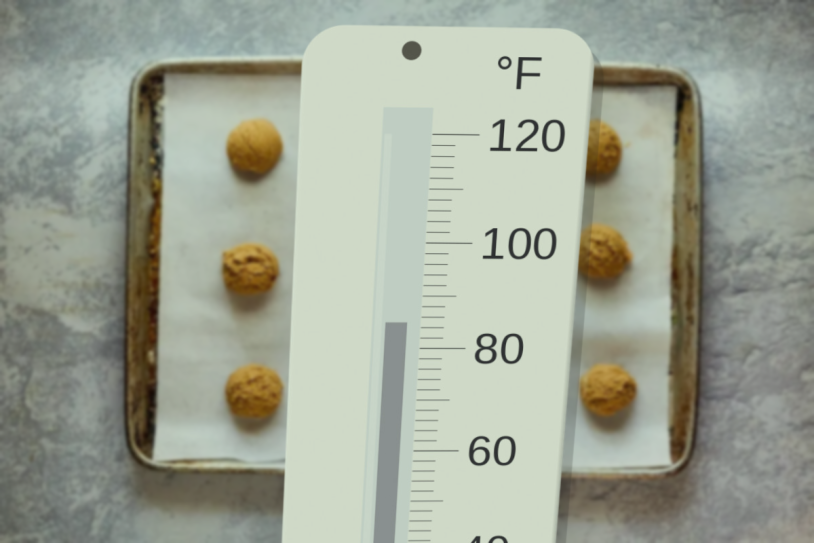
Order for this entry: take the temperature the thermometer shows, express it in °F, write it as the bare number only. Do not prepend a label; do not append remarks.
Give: 85
